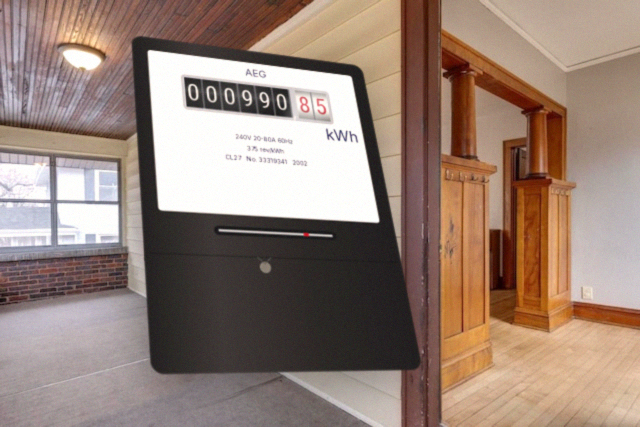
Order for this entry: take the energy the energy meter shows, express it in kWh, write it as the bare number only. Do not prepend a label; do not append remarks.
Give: 990.85
